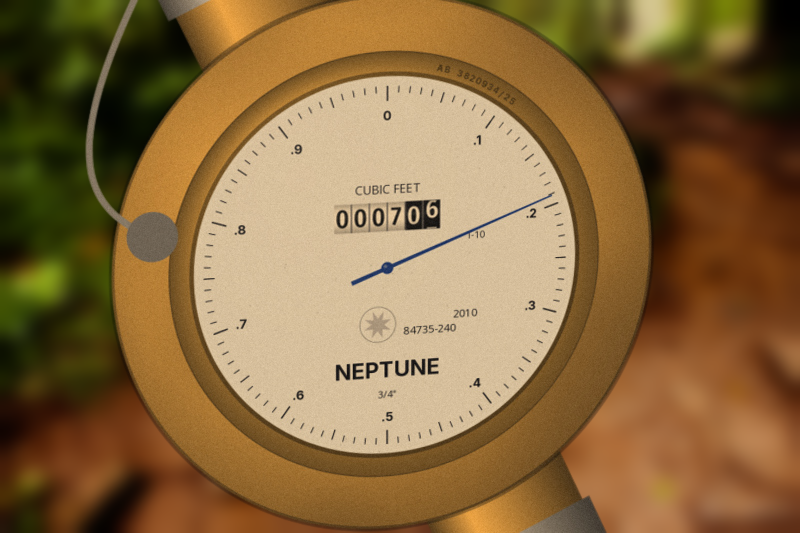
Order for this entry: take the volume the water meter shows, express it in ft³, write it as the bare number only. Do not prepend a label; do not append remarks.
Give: 706.19
